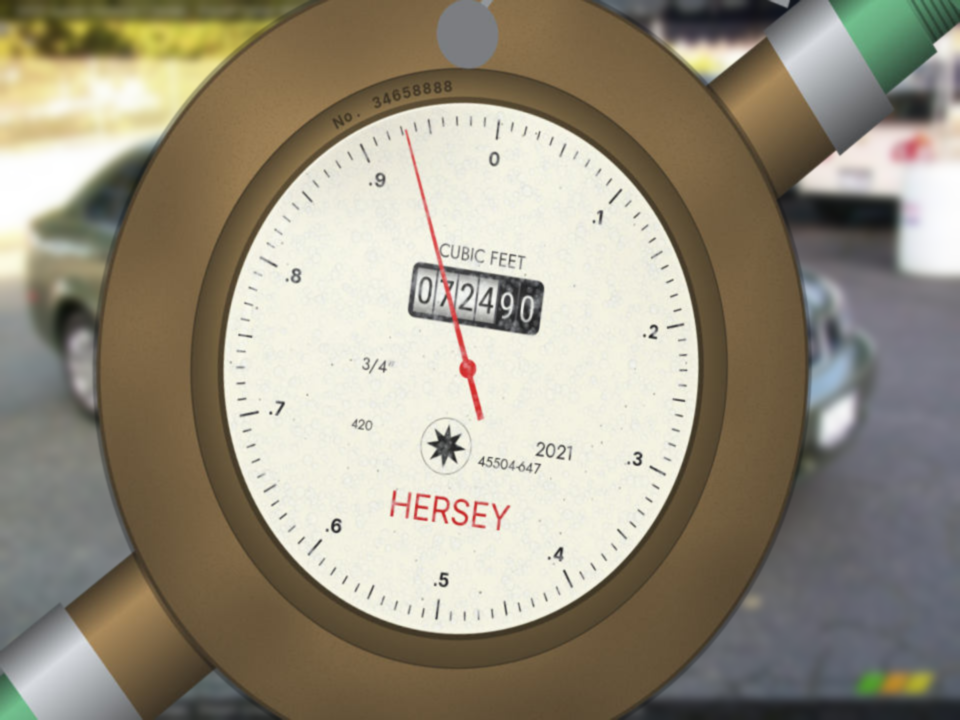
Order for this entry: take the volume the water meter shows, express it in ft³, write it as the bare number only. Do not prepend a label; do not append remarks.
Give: 72489.93
